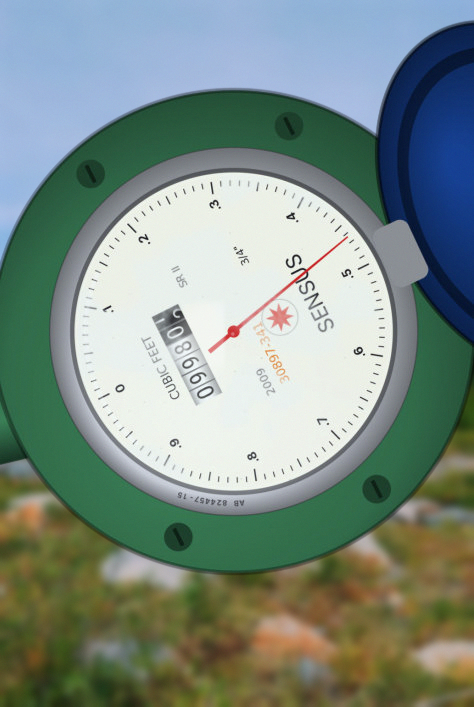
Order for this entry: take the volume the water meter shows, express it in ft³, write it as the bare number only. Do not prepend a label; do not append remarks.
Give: 99801.46
